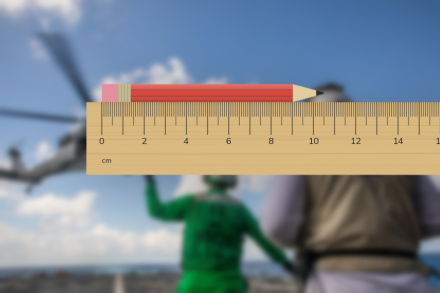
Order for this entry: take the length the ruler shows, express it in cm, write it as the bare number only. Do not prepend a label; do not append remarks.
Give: 10.5
